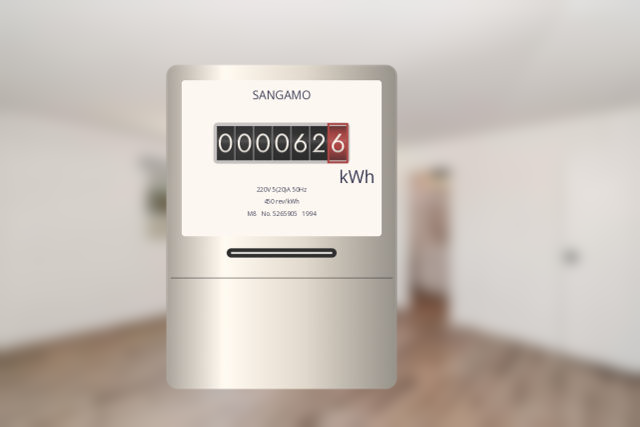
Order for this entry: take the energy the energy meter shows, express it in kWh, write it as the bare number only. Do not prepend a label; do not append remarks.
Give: 62.6
